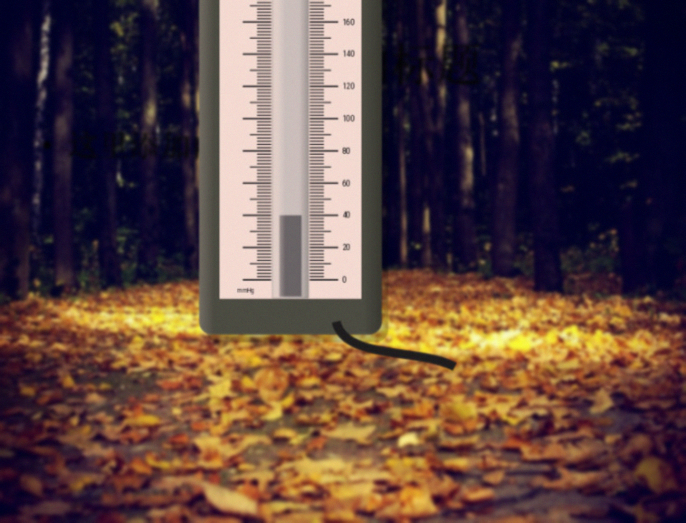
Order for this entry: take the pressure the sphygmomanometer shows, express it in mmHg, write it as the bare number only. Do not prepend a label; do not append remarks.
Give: 40
